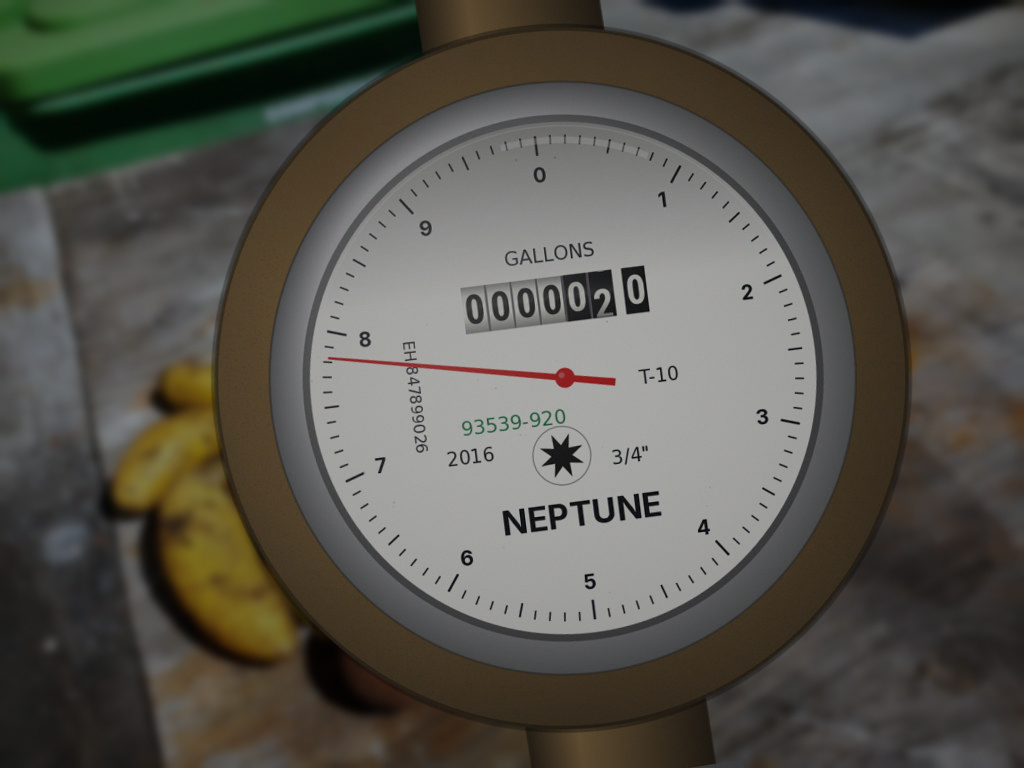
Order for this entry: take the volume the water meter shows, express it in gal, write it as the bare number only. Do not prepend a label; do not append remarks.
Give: 17.8
